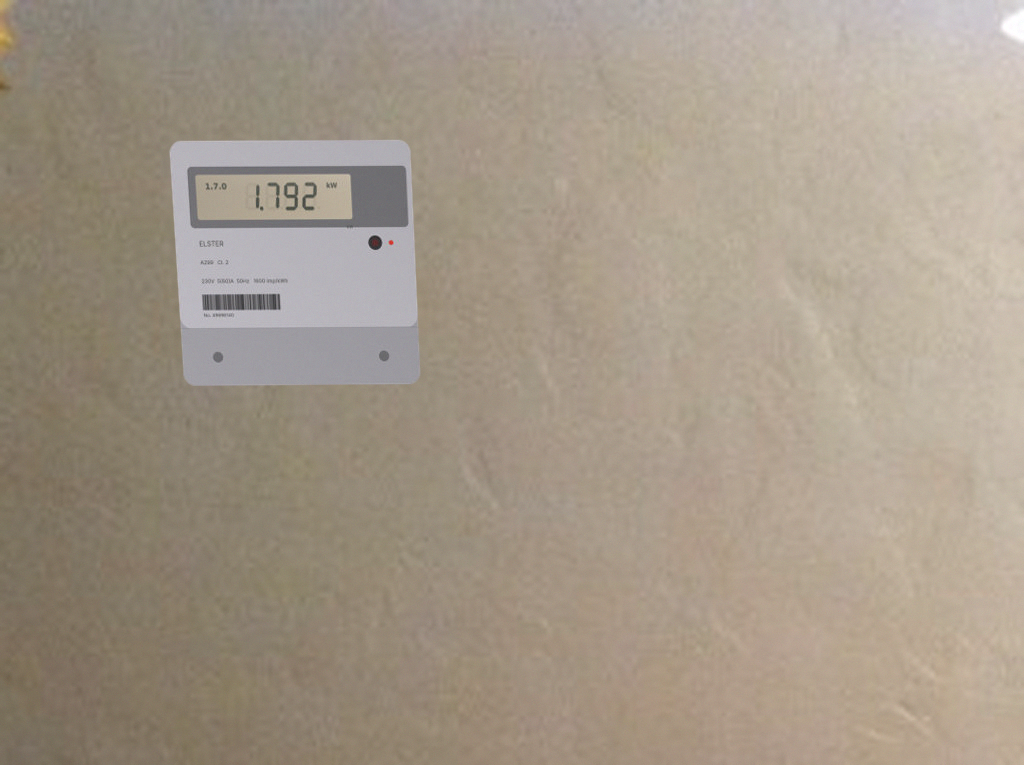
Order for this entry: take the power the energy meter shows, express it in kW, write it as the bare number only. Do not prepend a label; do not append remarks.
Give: 1.792
